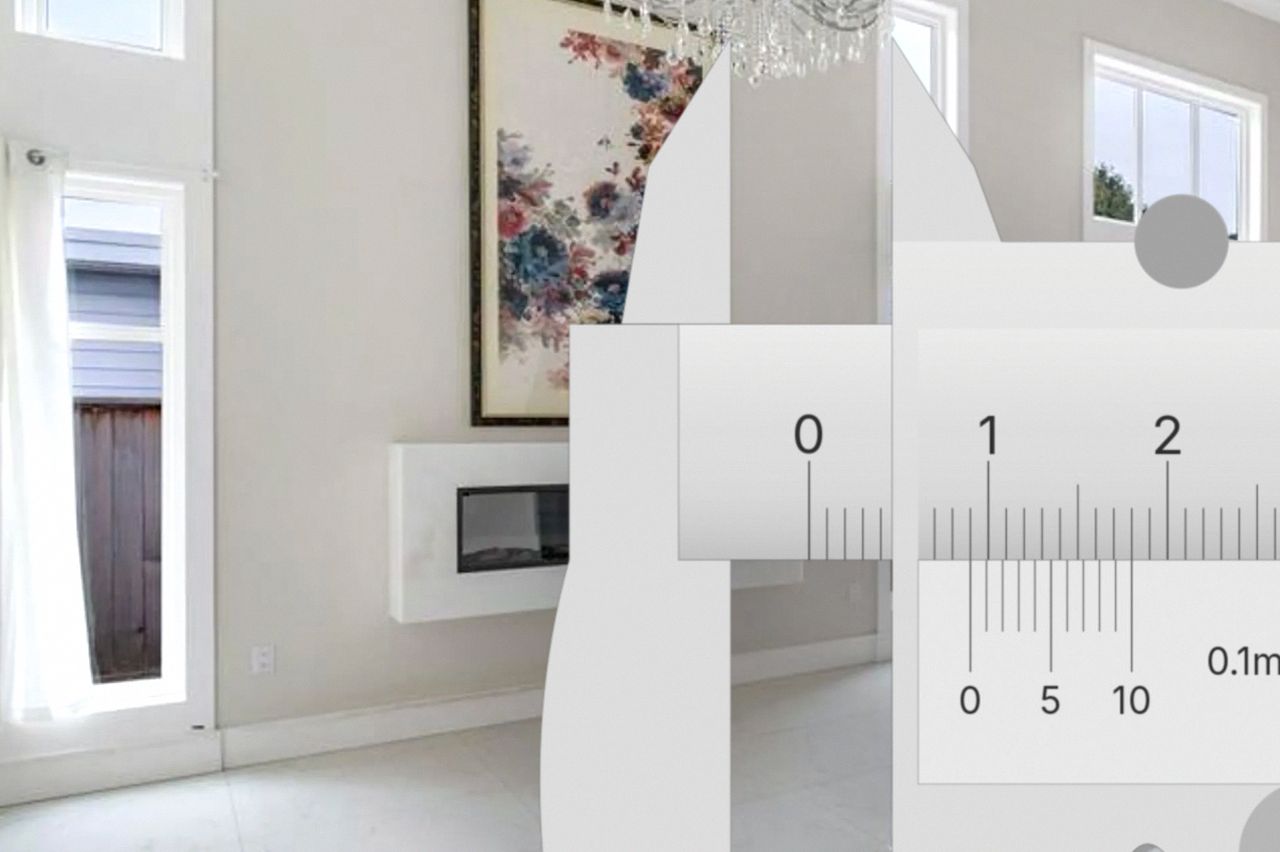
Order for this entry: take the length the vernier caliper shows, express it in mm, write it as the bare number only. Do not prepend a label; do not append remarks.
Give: 9.0
